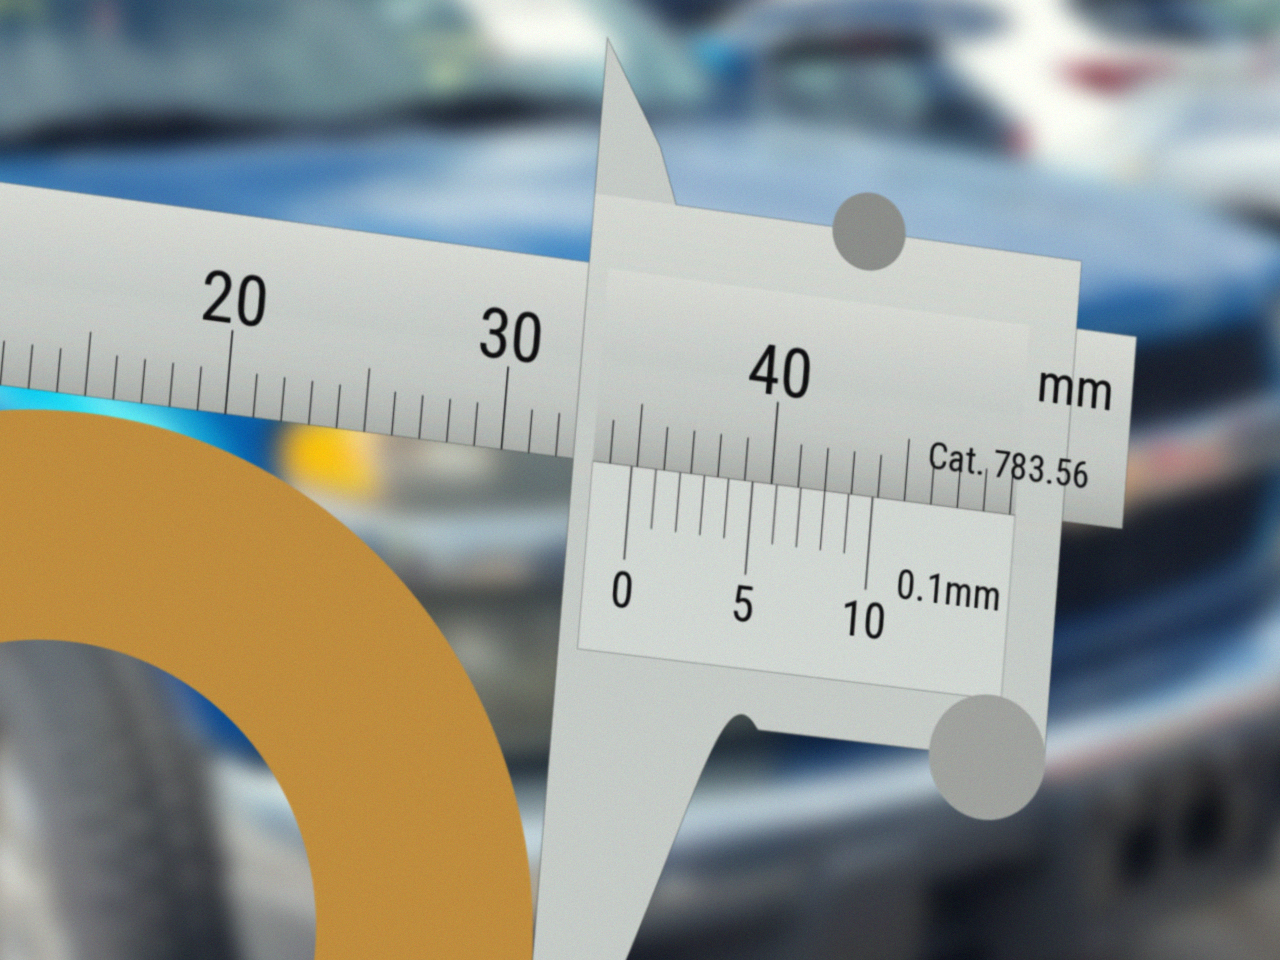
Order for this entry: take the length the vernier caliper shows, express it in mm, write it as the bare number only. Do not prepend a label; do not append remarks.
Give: 34.8
